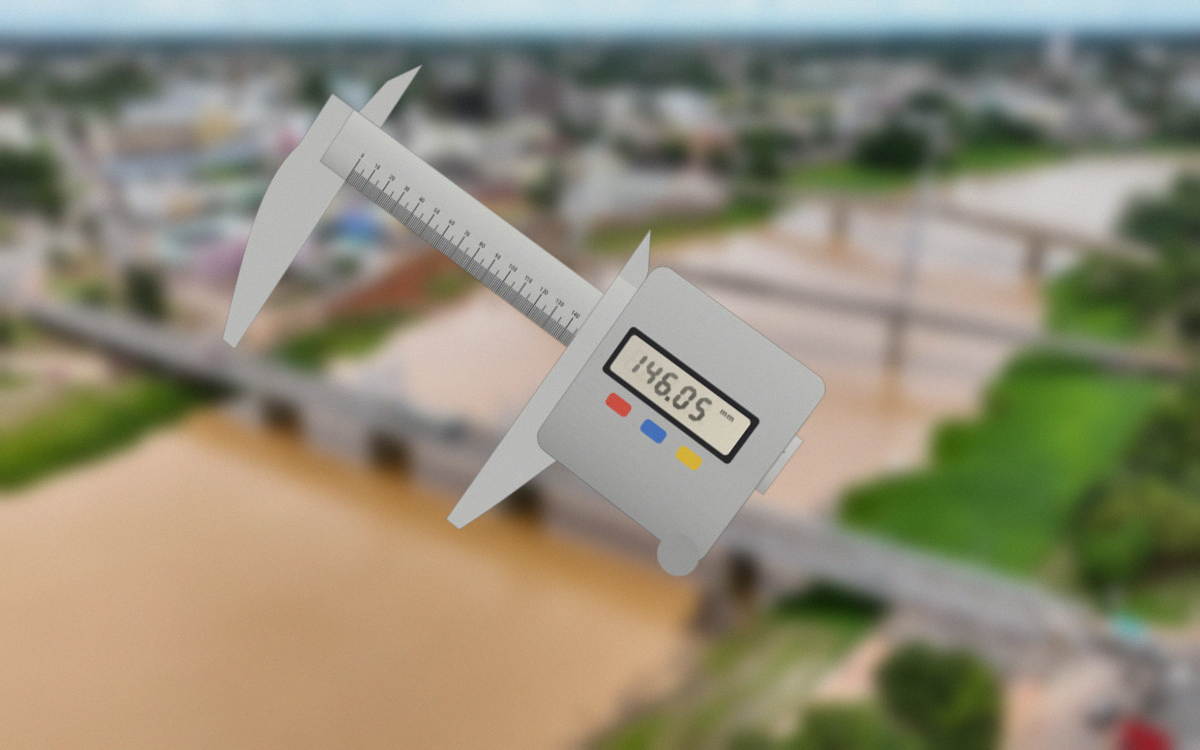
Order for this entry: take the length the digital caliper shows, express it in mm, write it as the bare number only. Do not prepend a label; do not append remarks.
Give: 146.05
